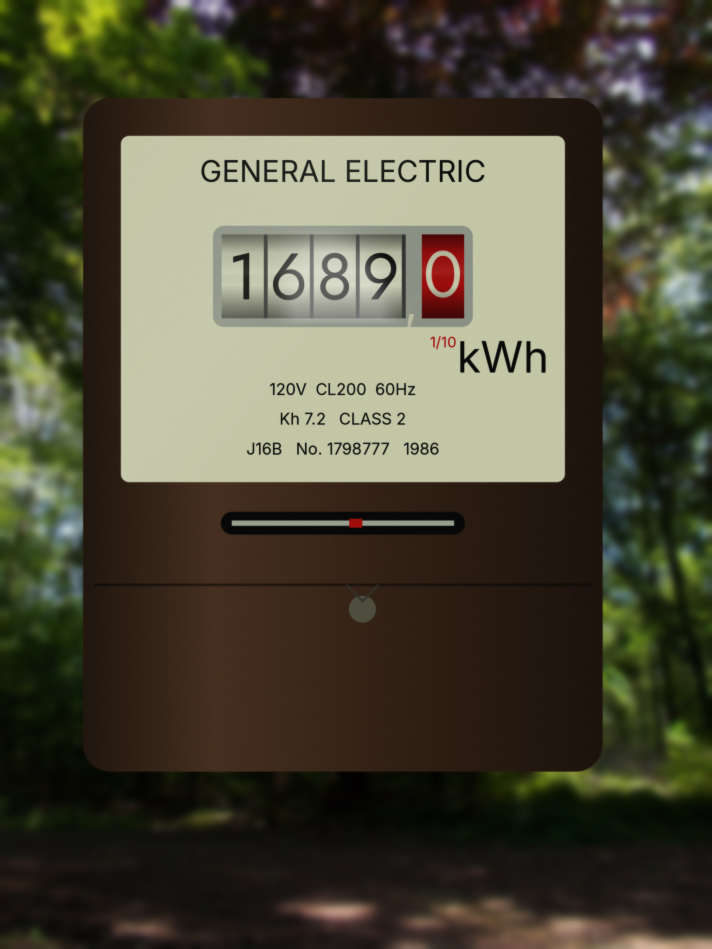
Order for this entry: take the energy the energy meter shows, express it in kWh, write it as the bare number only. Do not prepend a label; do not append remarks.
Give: 1689.0
